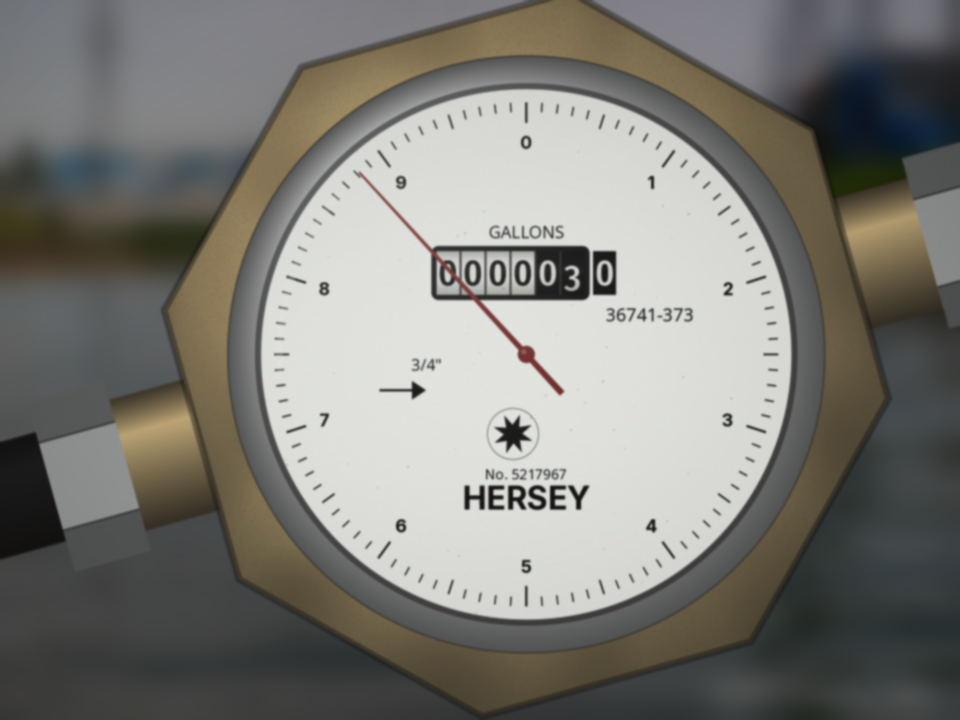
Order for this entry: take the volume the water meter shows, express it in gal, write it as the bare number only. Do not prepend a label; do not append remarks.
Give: 28.8
